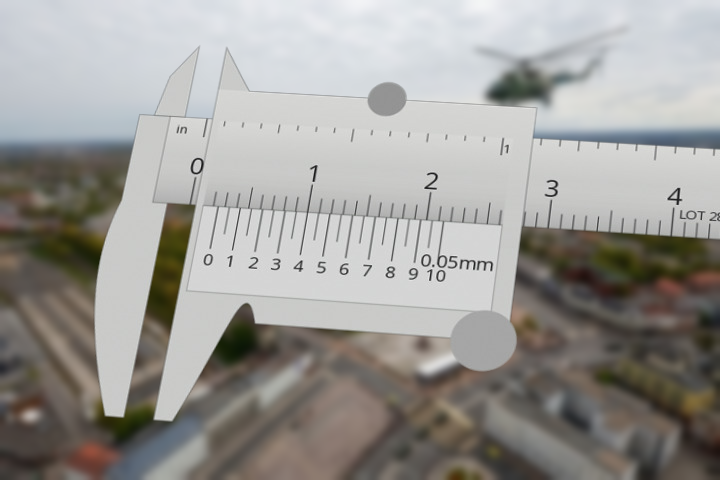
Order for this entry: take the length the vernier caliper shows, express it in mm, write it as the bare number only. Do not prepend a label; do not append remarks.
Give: 2.4
